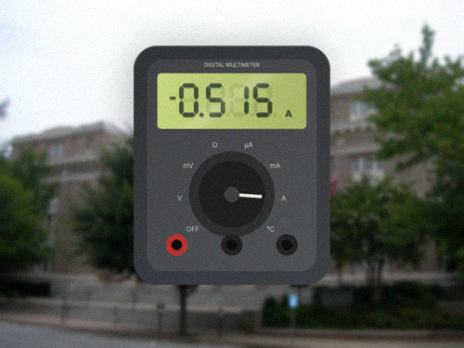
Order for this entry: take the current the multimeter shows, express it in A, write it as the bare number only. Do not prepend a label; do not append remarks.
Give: -0.515
